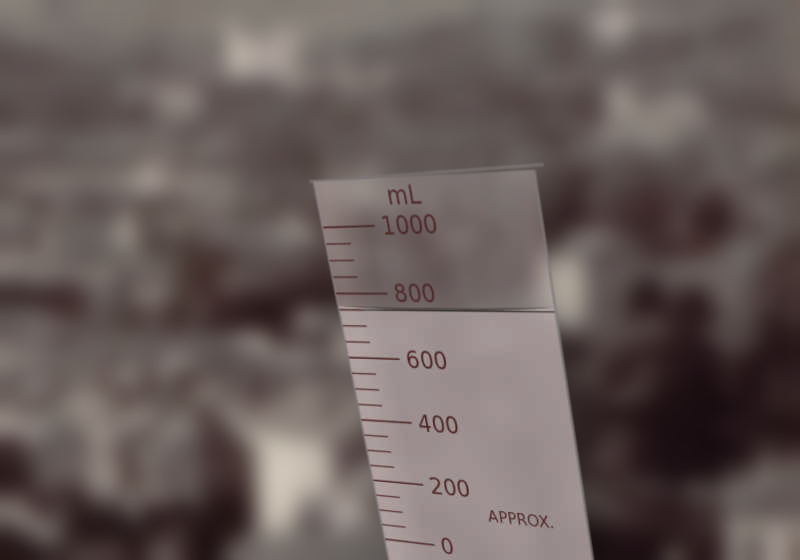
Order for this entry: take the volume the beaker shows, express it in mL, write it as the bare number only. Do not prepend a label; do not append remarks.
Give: 750
